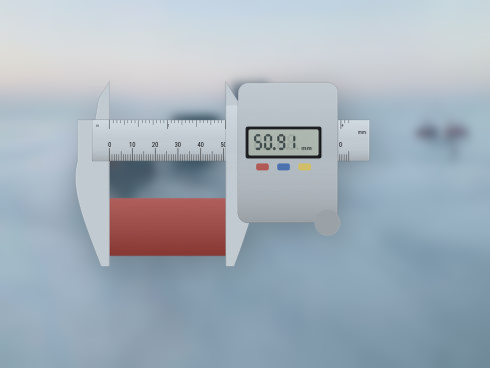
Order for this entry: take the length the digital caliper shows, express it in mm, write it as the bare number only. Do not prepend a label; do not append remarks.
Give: 50.91
